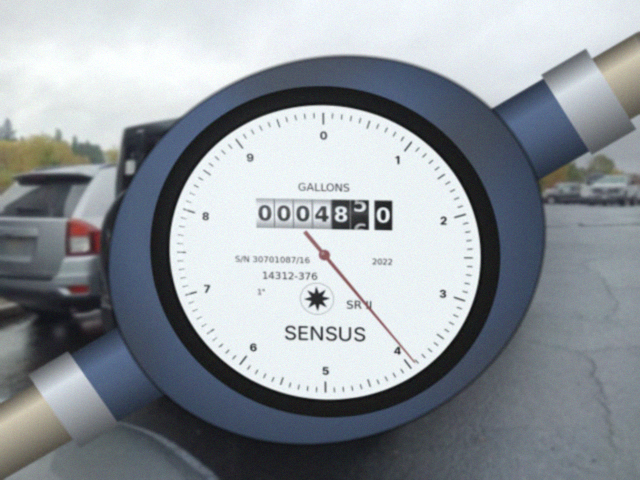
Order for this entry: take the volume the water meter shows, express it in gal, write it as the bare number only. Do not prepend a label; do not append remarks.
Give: 4853.9
